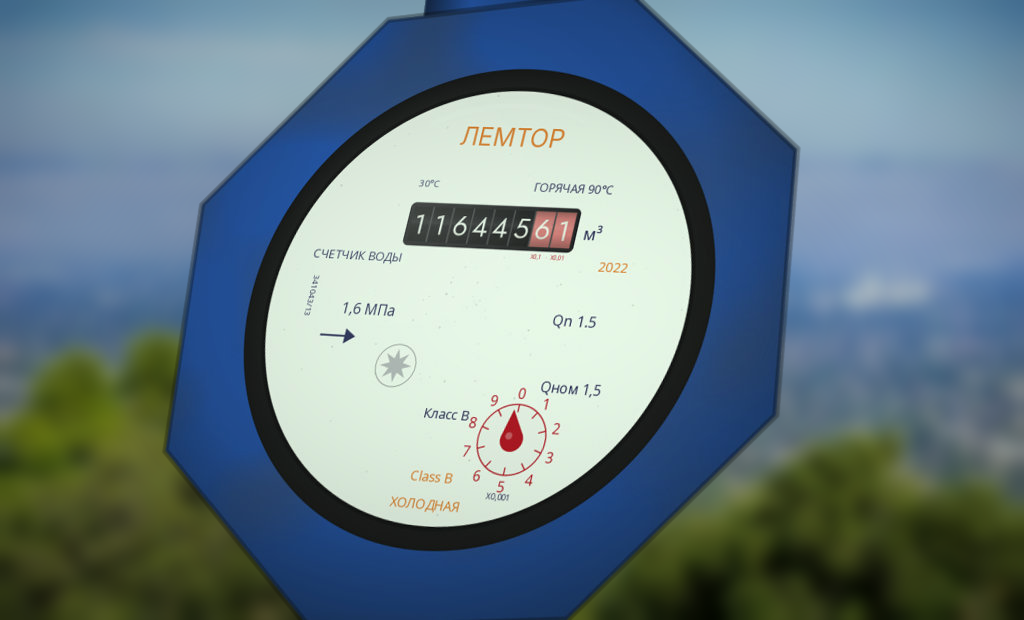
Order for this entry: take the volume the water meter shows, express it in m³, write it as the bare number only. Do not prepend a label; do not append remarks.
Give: 116445.609
